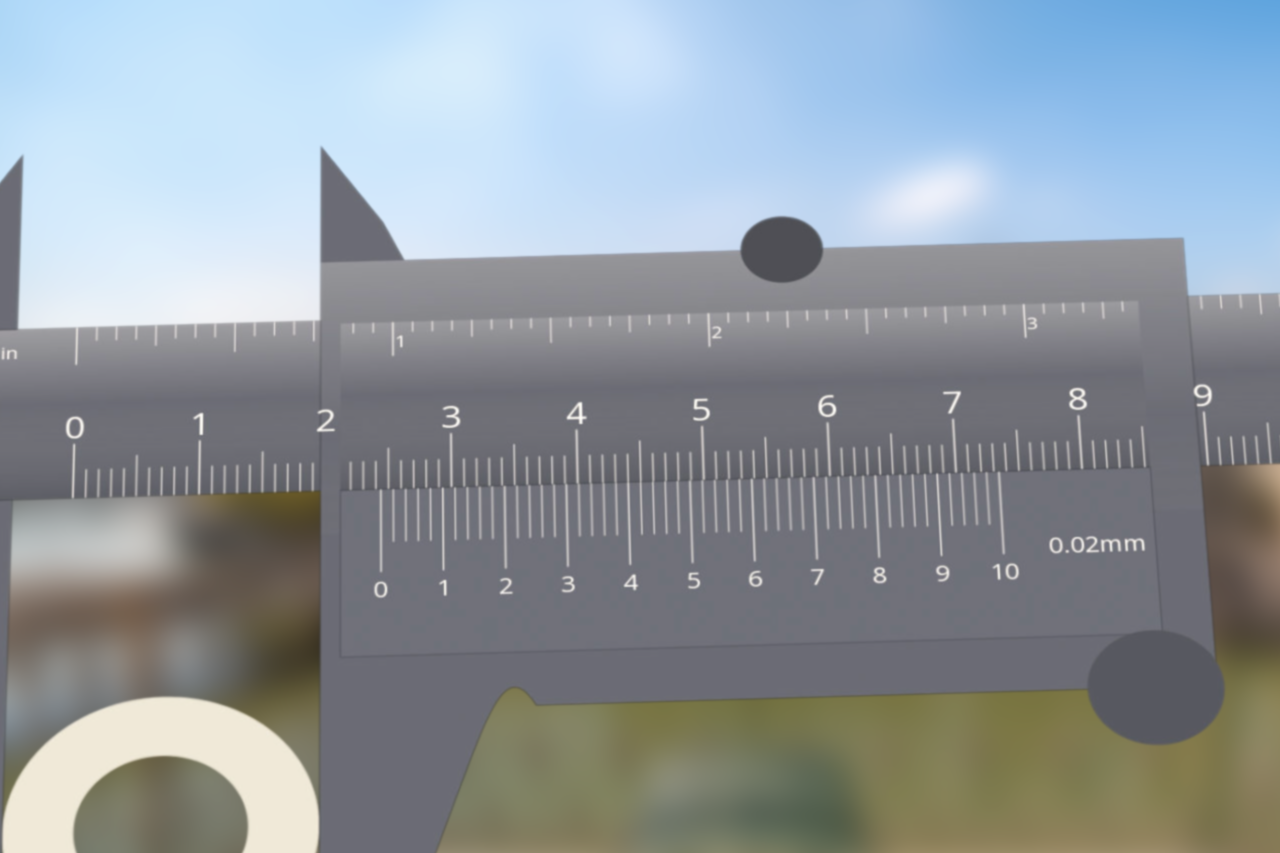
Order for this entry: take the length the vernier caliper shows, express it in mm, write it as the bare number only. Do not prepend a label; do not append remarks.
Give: 24.4
